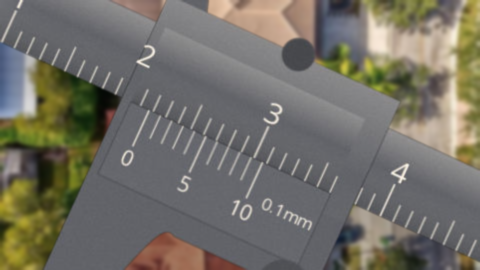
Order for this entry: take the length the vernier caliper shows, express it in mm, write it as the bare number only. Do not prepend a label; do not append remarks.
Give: 21.7
